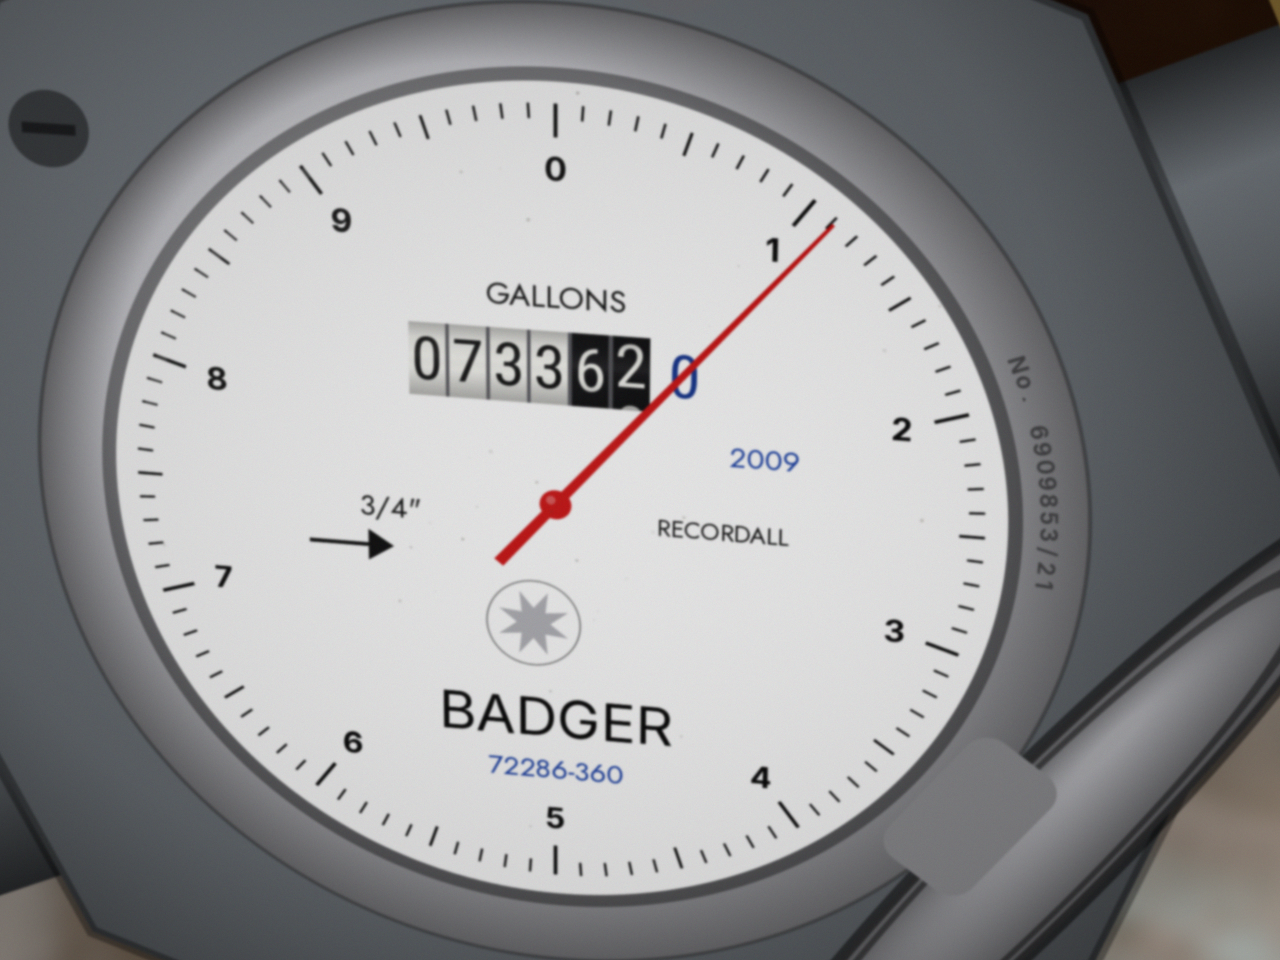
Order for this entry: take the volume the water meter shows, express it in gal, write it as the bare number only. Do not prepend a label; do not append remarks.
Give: 733621.1
